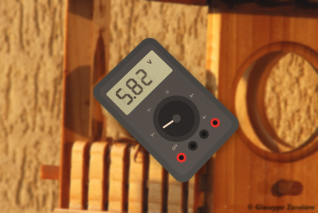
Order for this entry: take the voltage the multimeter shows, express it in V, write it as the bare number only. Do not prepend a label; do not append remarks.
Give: 5.82
